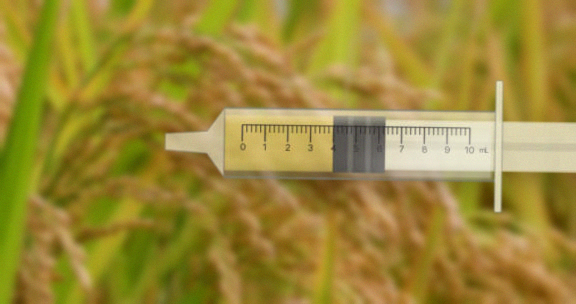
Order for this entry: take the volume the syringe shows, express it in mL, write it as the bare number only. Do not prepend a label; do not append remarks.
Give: 4
